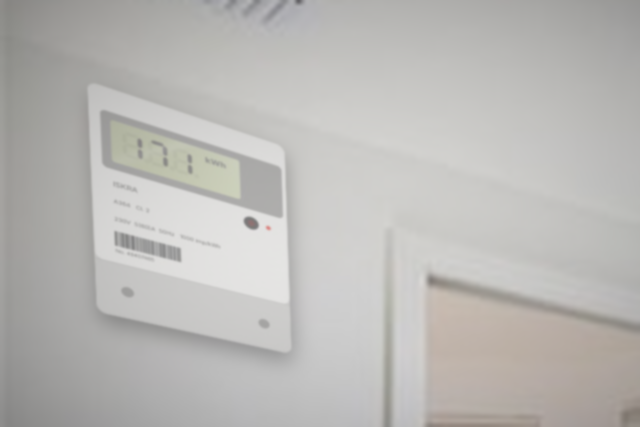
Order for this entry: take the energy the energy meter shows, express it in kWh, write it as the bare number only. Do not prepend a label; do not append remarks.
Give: 171
